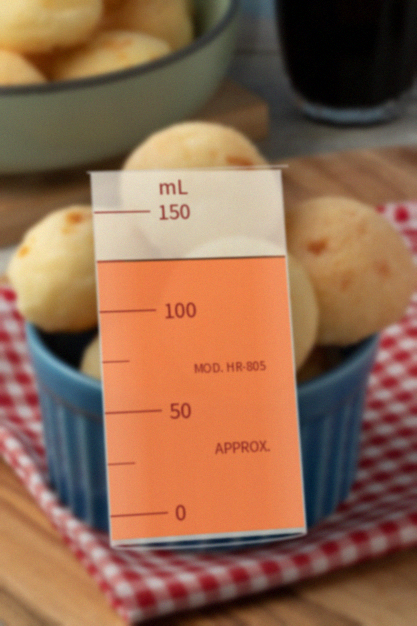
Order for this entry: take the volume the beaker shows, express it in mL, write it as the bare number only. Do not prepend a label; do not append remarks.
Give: 125
